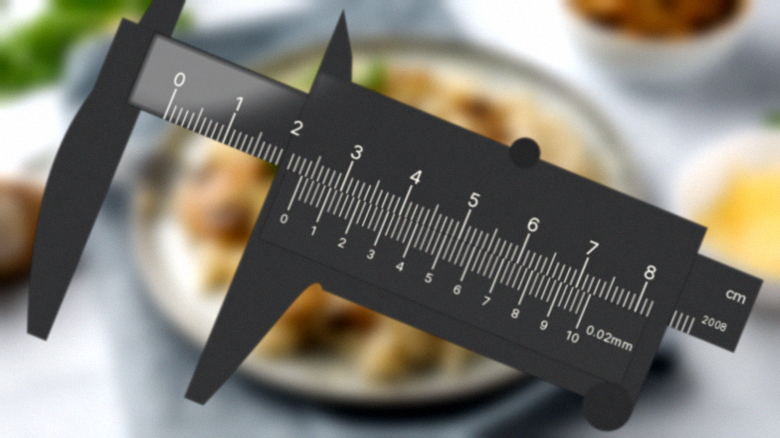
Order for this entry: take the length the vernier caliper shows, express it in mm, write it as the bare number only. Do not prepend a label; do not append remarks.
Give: 23.5
